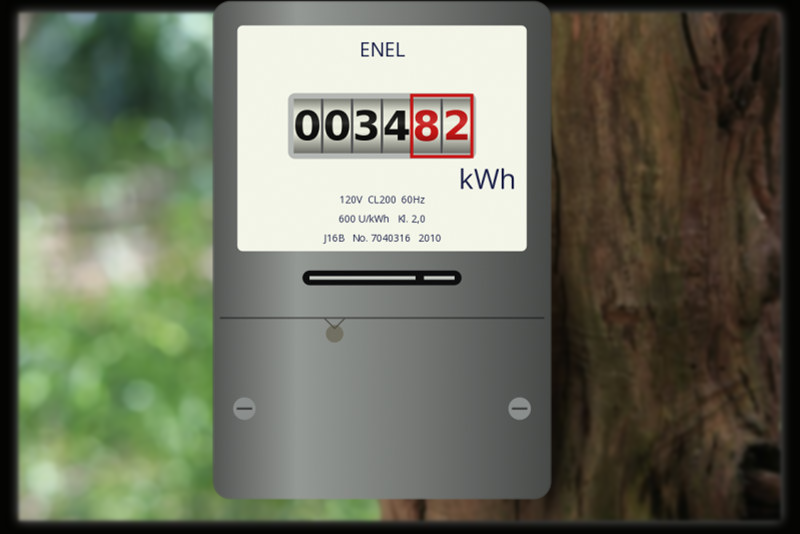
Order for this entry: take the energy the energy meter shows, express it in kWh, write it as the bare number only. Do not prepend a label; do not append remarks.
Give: 34.82
